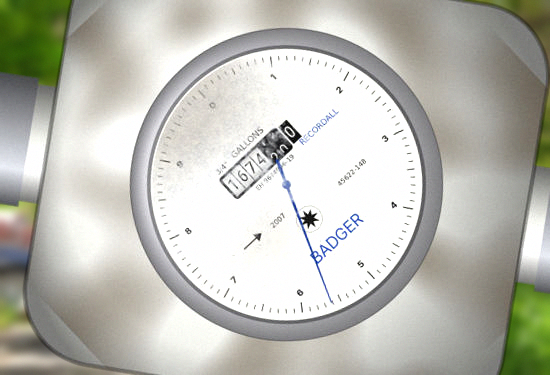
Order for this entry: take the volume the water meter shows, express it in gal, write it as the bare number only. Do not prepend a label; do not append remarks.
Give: 1674195.6
